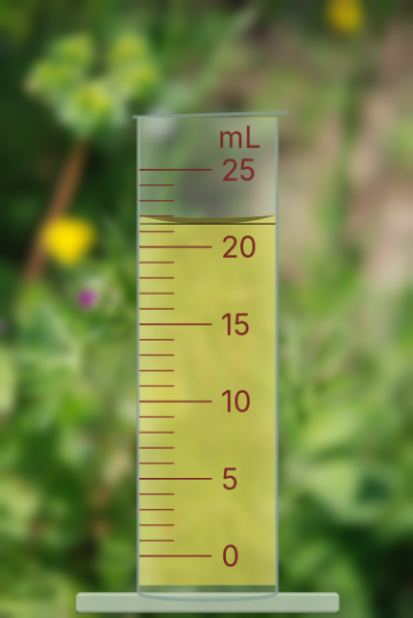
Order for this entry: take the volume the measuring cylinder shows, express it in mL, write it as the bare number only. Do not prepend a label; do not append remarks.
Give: 21.5
